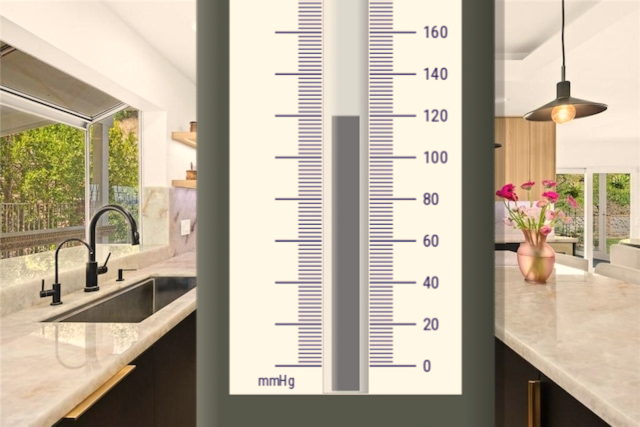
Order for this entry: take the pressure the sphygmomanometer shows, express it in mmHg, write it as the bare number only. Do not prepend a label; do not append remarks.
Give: 120
